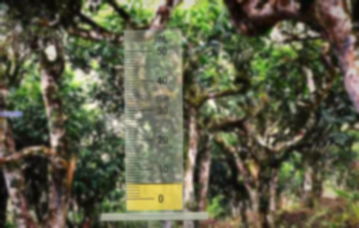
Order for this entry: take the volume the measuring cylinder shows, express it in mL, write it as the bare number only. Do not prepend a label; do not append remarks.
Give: 5
